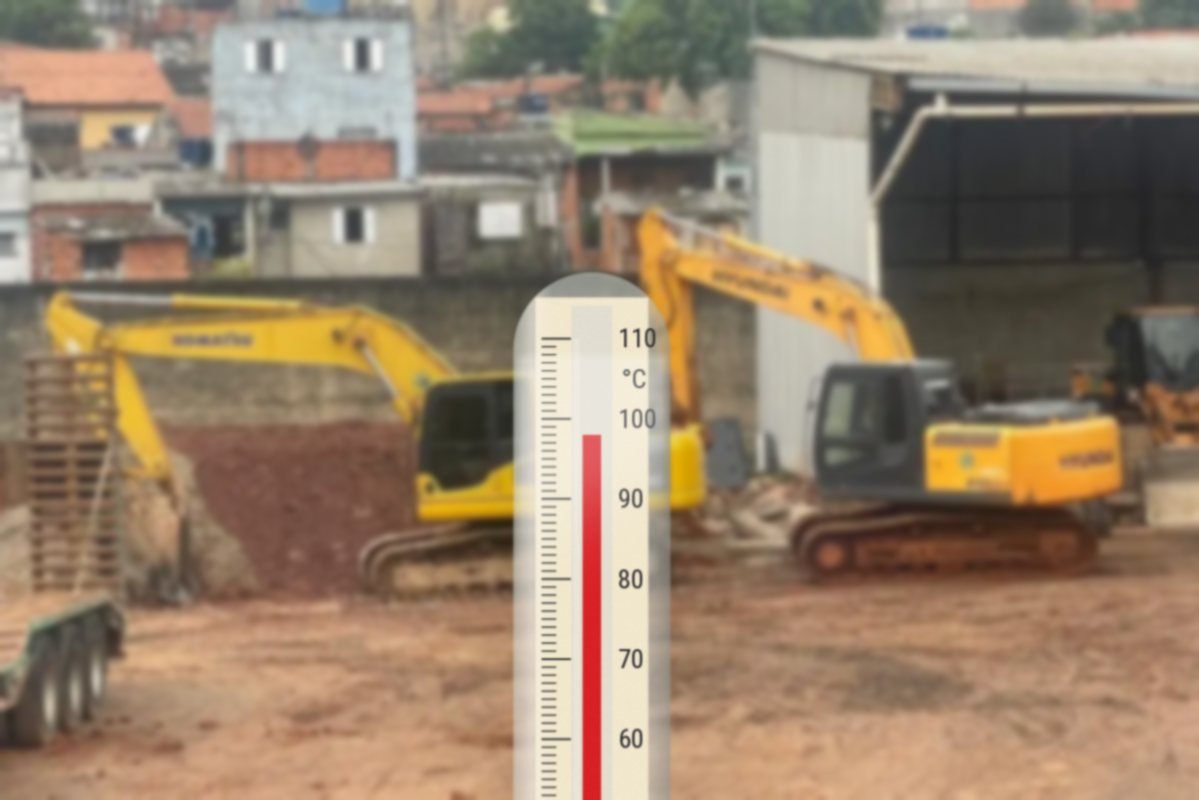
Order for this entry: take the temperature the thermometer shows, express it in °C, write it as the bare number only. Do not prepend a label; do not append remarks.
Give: 98
